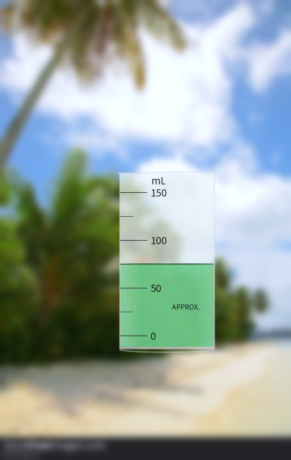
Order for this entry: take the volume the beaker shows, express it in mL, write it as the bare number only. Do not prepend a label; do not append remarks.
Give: 75
